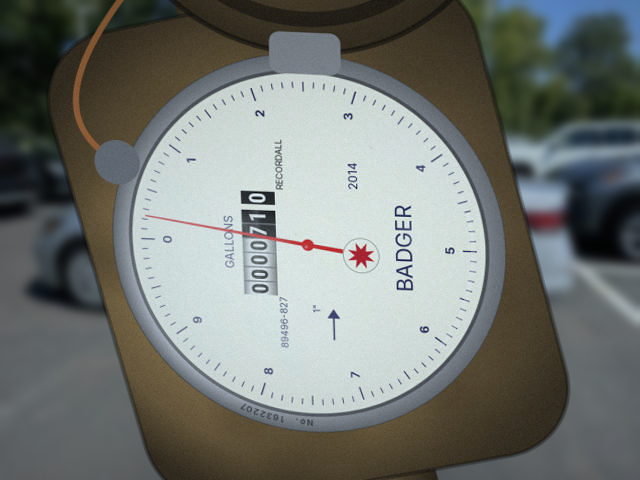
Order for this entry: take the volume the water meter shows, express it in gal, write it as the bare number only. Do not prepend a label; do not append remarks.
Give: 710.2
